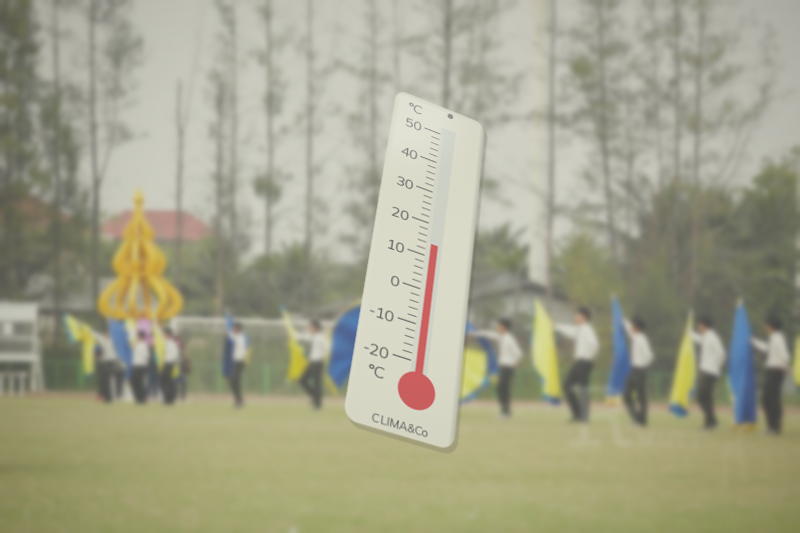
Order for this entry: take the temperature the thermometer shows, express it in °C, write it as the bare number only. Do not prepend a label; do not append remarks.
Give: 14
